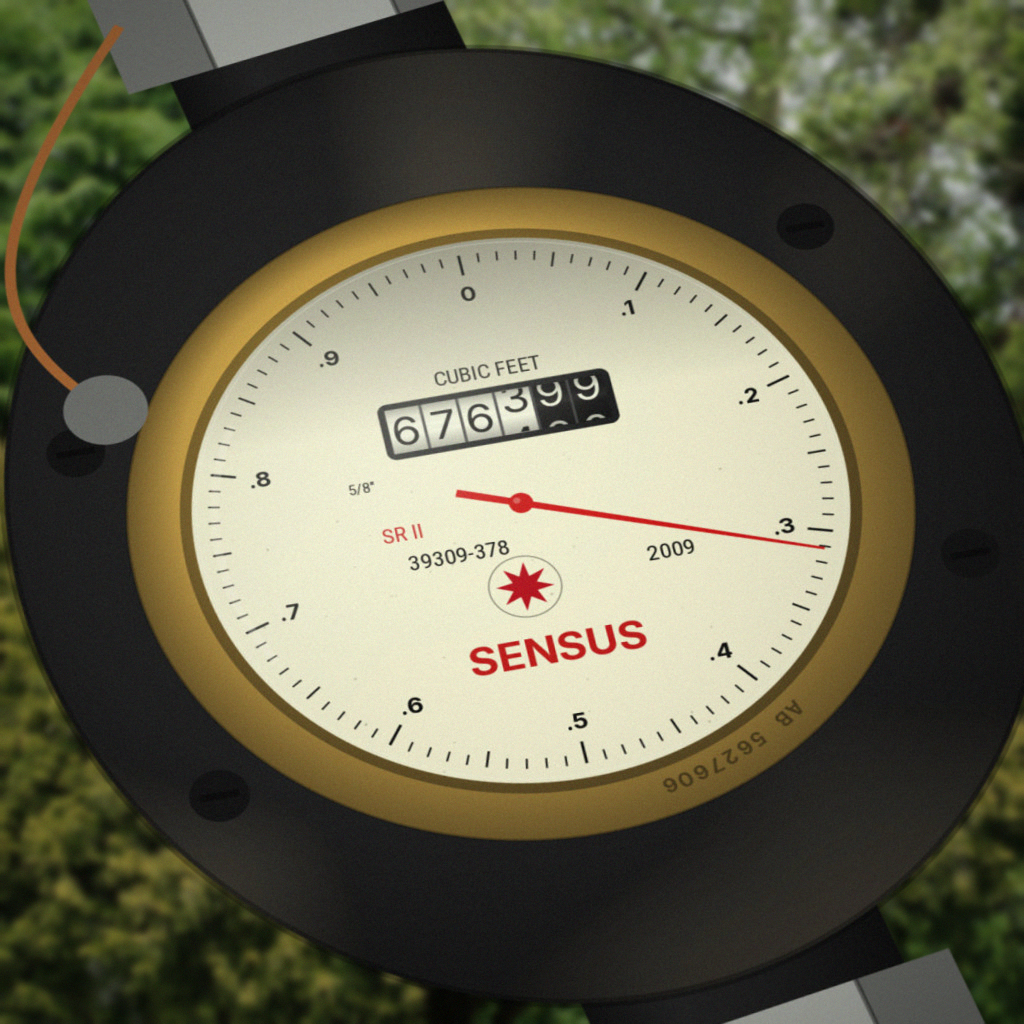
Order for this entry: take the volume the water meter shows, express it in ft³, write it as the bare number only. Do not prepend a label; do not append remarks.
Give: 676399.31
